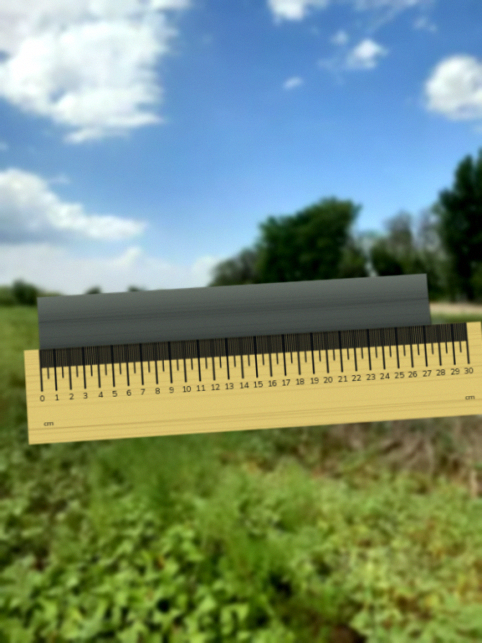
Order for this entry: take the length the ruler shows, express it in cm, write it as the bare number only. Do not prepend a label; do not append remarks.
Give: 27.5
